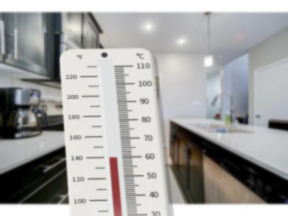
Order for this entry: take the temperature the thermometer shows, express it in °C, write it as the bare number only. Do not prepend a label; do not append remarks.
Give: 60
